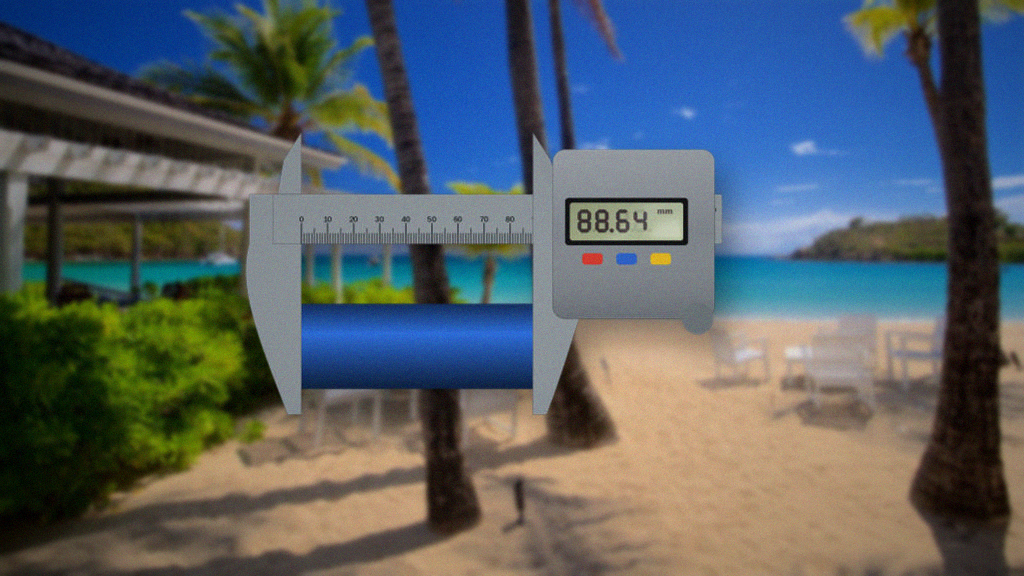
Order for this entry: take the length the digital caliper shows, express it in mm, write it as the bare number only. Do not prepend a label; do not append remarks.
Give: 88.64
